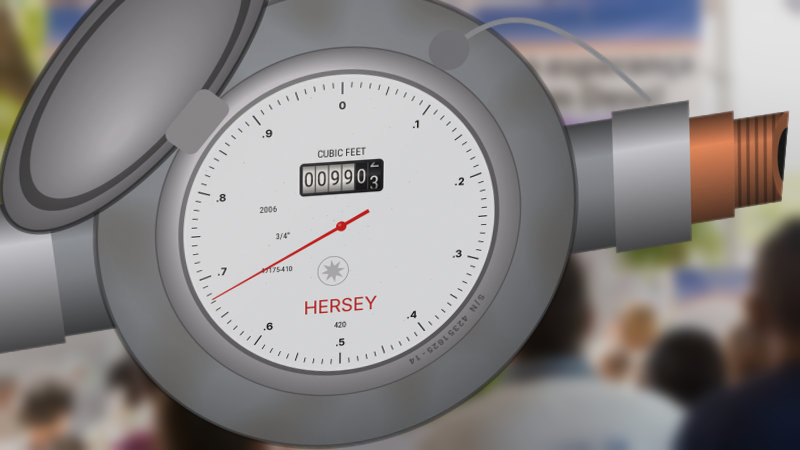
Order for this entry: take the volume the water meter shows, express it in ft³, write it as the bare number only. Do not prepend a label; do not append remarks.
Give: 9902.67
